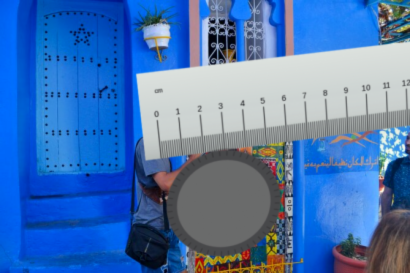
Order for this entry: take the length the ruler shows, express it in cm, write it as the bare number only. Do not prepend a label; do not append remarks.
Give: 5.5
